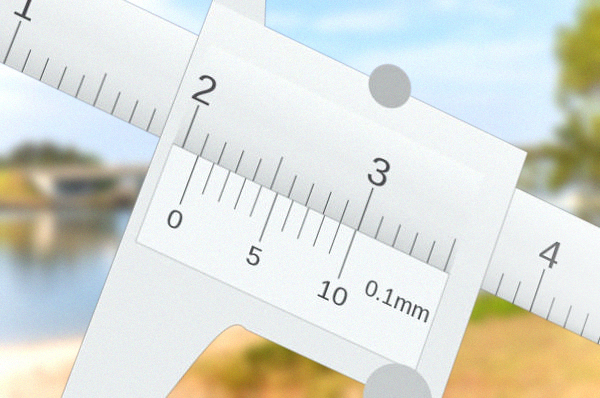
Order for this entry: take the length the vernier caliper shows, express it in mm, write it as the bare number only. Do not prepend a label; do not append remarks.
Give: 20.9
